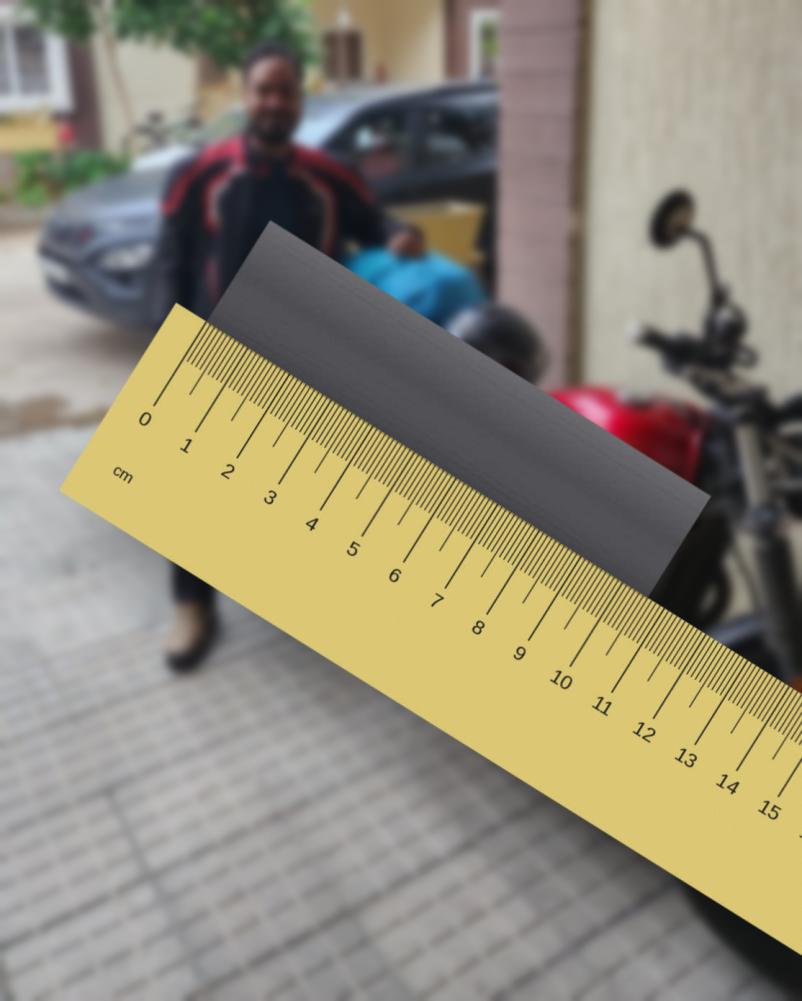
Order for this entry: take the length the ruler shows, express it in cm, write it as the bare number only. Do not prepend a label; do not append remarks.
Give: 10.6
